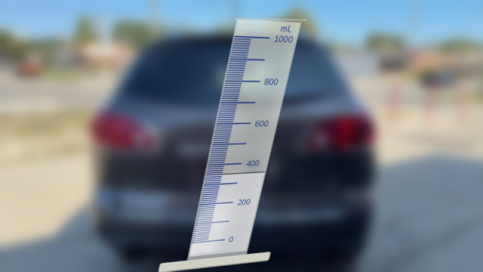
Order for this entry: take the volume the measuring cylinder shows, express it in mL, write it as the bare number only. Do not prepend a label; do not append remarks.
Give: 350
